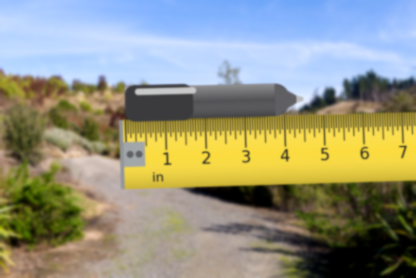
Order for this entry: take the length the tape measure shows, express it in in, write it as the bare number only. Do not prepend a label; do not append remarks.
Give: 4.5
